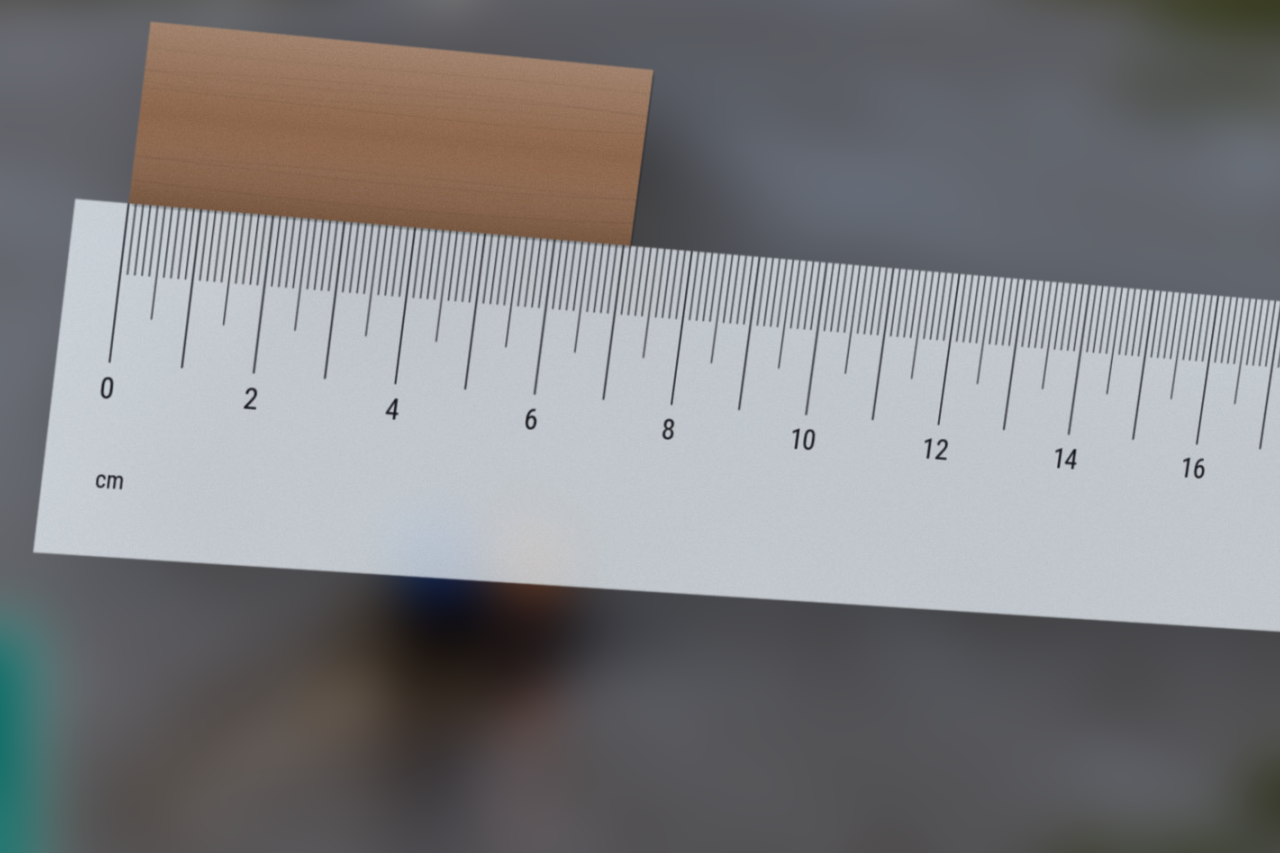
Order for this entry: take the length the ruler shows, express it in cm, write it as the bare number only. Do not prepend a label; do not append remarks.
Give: 7.1
